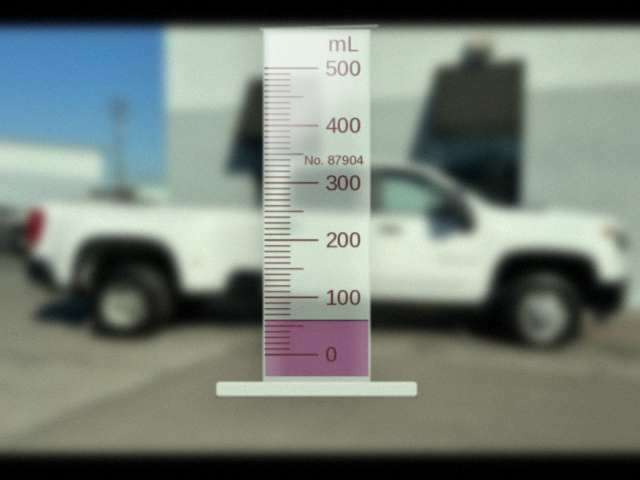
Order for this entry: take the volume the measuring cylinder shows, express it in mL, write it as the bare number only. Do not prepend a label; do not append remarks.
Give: 60
